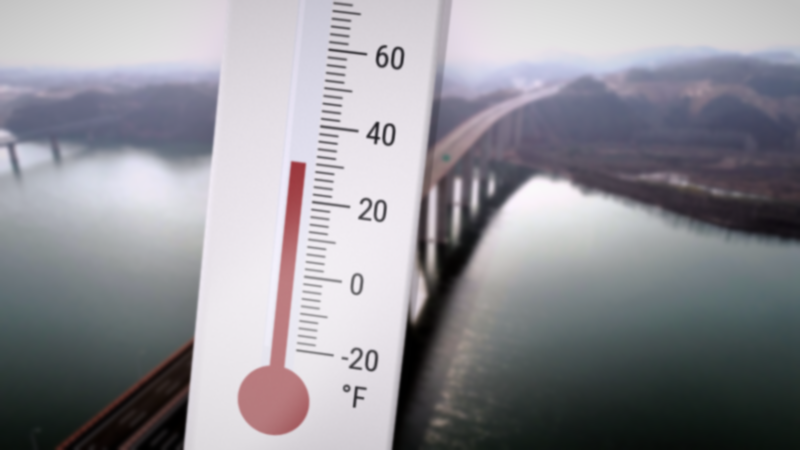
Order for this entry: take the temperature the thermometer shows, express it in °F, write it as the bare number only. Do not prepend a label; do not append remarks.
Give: 30
